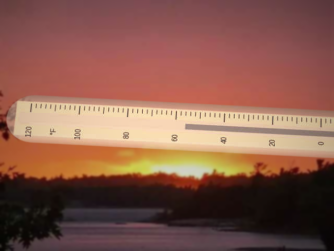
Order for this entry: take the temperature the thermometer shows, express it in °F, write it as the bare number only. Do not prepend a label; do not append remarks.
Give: 56
